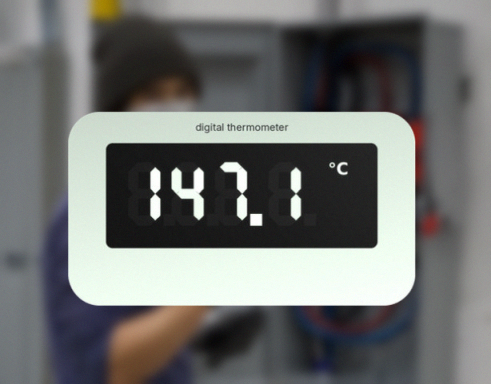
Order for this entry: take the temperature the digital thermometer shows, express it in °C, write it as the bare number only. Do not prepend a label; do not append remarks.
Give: 147.1
